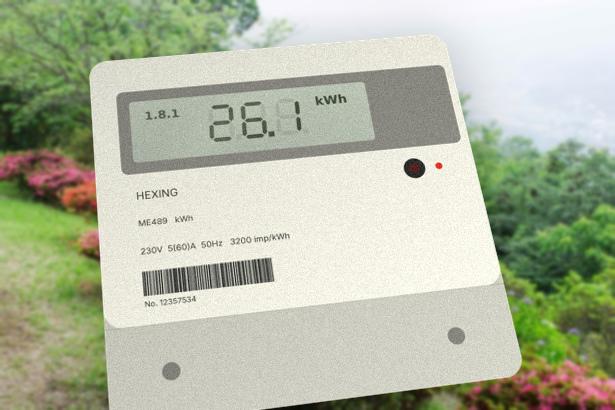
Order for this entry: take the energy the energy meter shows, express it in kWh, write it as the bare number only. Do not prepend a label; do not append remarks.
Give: 26.1
